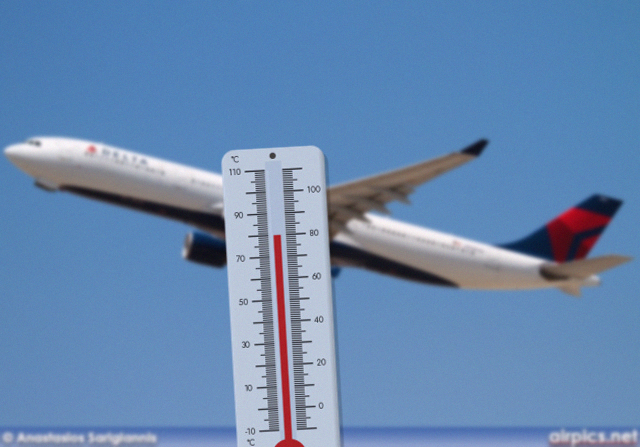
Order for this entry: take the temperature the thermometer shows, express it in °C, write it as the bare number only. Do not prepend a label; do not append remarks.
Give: 80
